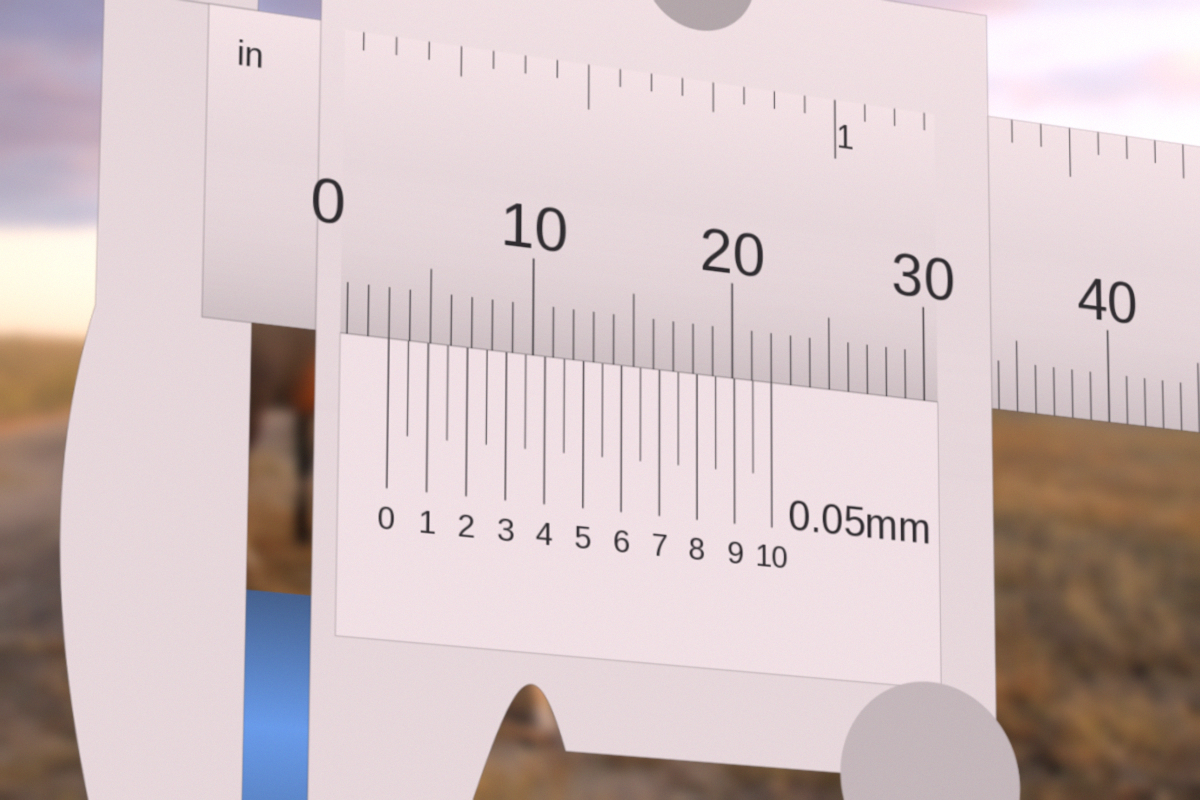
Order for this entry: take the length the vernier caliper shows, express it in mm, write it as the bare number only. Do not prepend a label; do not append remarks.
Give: 3.0
